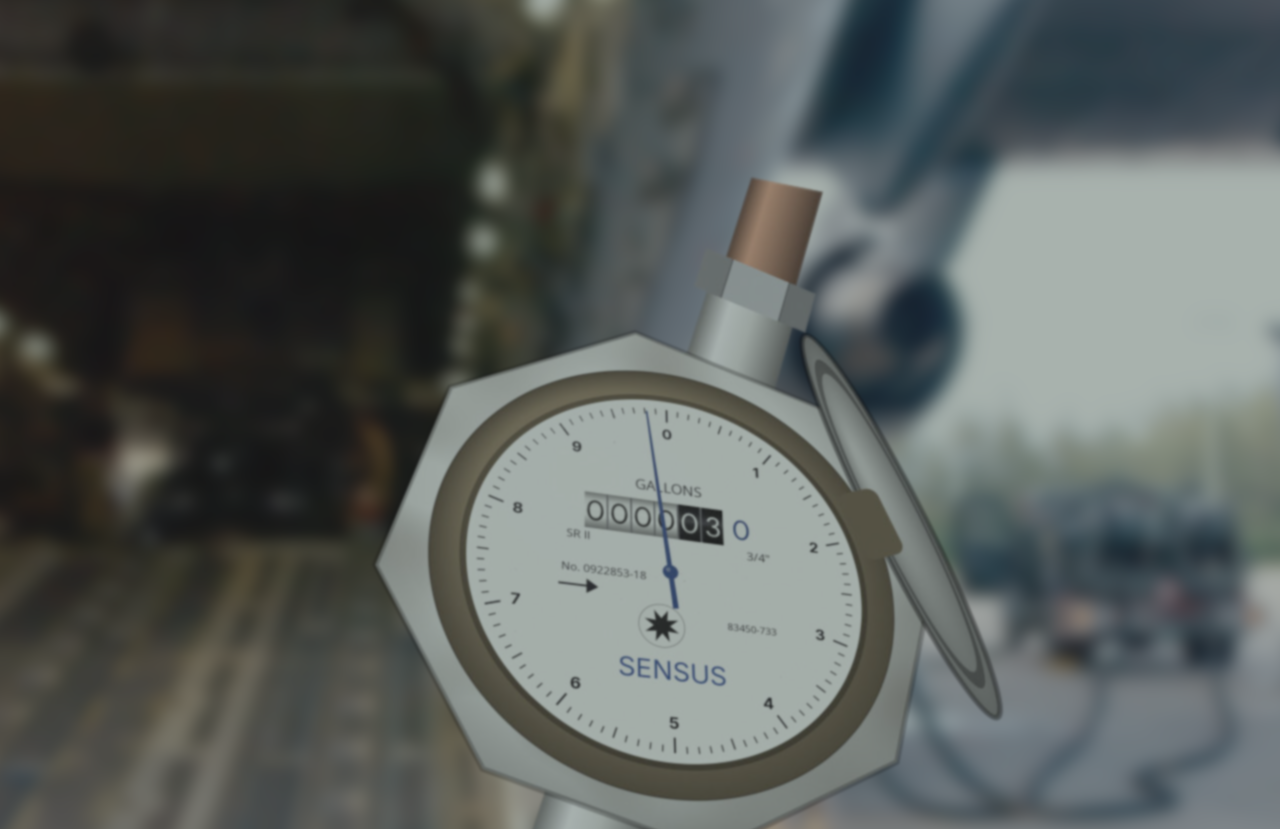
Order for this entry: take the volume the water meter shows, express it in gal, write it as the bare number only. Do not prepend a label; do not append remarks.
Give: 29.8
